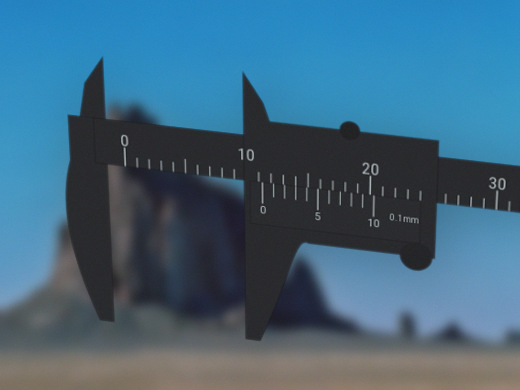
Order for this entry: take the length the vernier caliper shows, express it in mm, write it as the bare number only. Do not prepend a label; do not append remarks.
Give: 11.3
